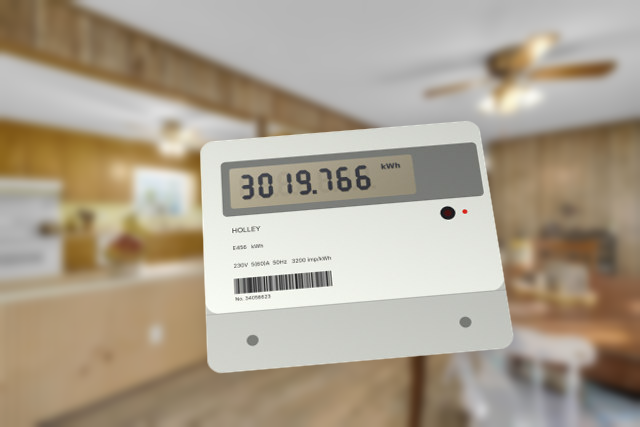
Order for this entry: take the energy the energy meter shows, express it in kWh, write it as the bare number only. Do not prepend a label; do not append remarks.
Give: 3019.766
